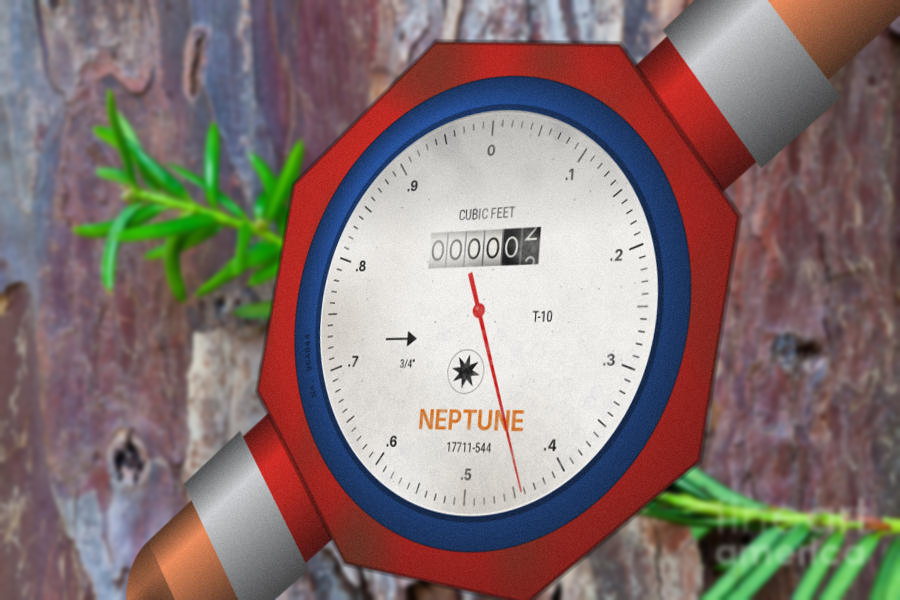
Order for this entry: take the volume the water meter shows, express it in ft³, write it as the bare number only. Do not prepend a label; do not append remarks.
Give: 2.44
